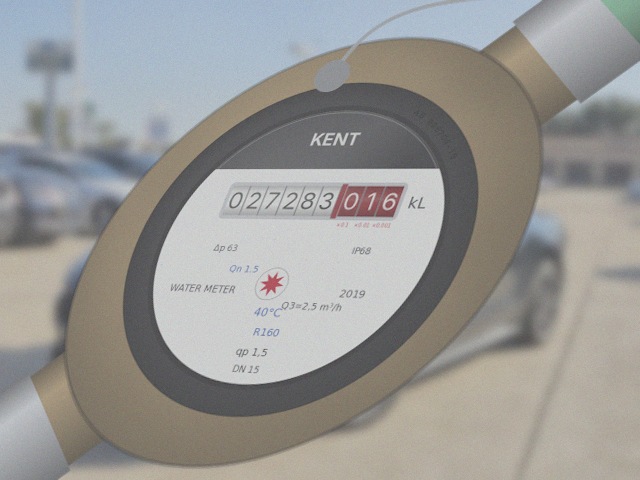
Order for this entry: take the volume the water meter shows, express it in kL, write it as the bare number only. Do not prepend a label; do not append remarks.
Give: 27283.016
